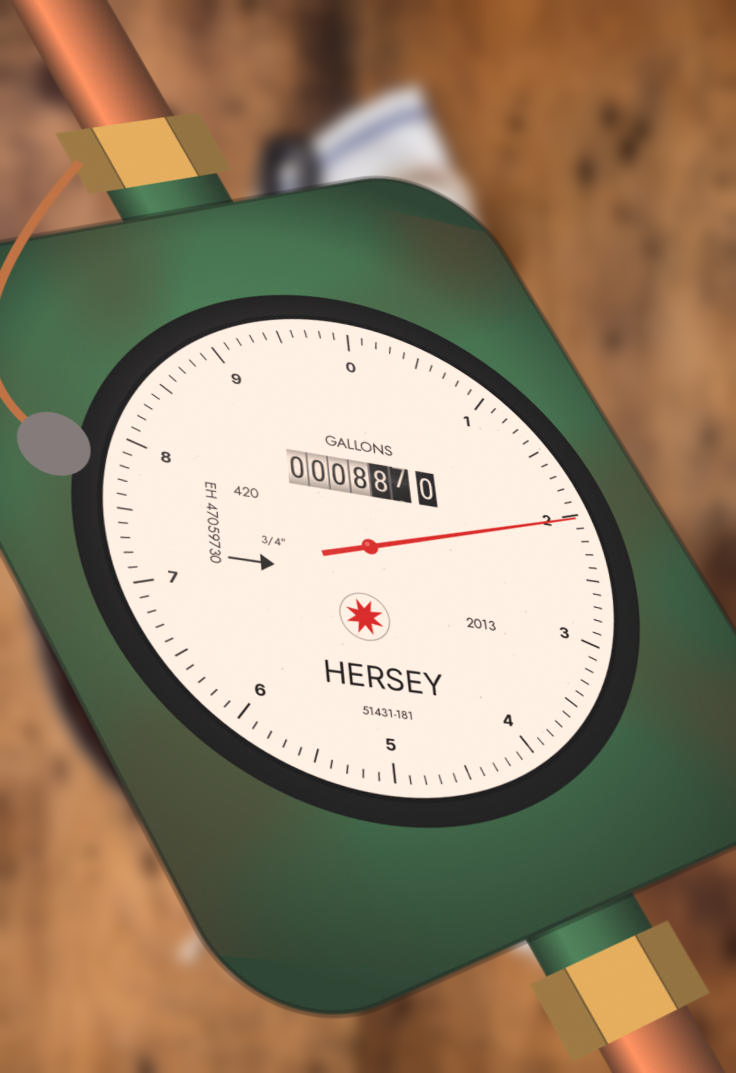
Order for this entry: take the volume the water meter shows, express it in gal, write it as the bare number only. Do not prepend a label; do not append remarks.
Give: 8872.0
